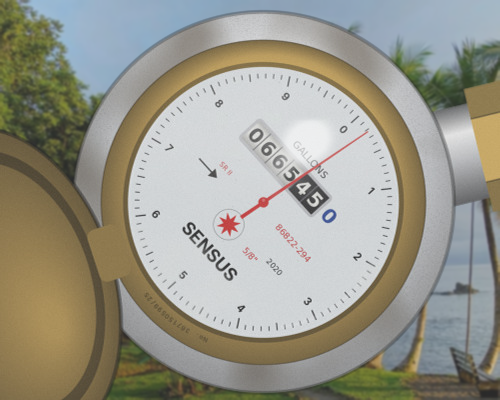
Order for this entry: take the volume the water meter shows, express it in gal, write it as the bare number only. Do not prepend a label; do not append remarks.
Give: 665450.2
